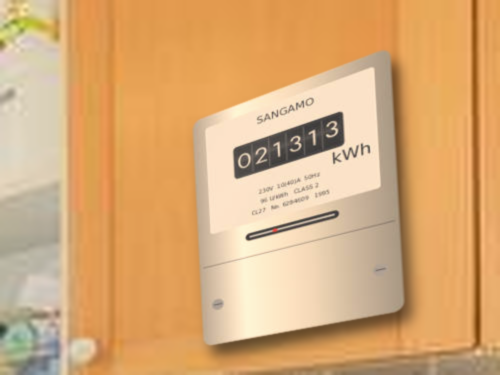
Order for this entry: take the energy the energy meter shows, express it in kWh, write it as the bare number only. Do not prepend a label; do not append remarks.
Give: 21313
